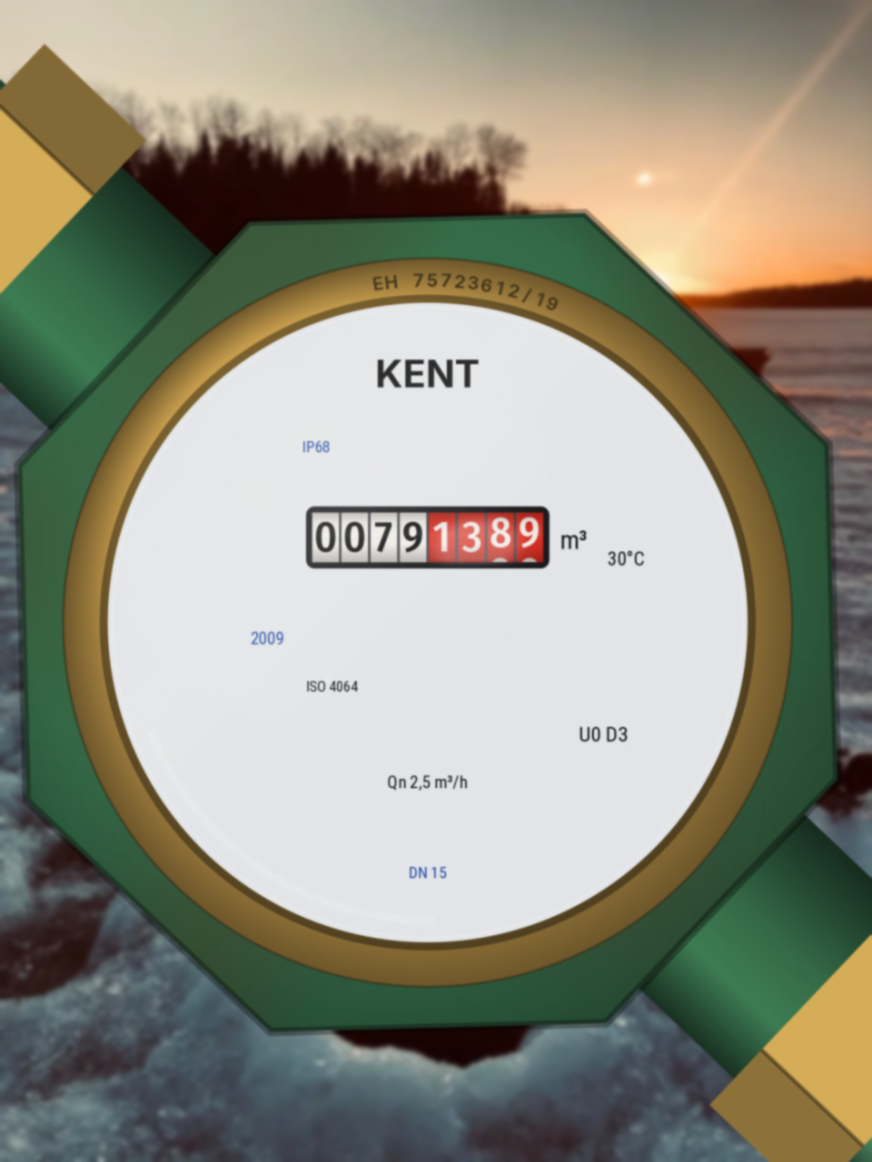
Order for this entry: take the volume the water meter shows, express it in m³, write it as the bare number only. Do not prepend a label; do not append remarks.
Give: 79.1389
